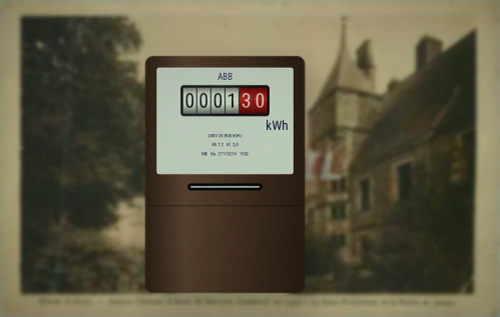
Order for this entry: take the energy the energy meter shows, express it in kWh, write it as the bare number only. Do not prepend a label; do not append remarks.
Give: 1.30
